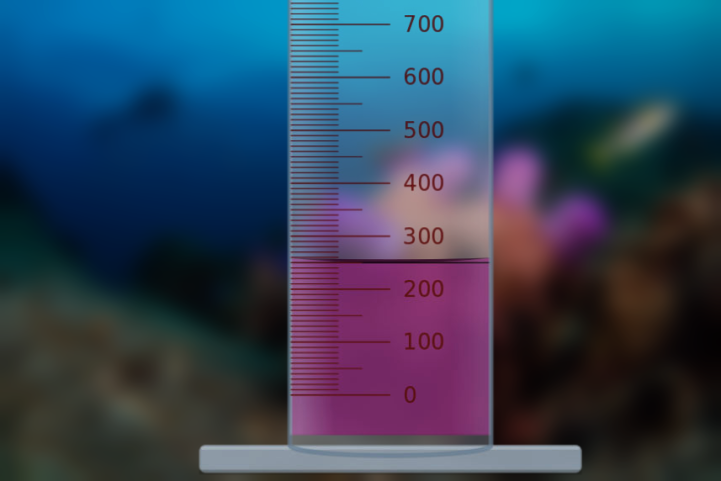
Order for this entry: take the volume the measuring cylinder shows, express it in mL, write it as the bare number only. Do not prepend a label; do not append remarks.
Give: 250
